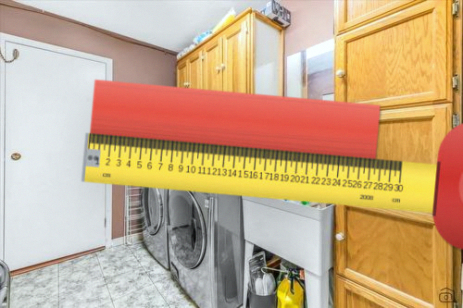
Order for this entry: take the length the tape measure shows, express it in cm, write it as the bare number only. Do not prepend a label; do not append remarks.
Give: 27.5
